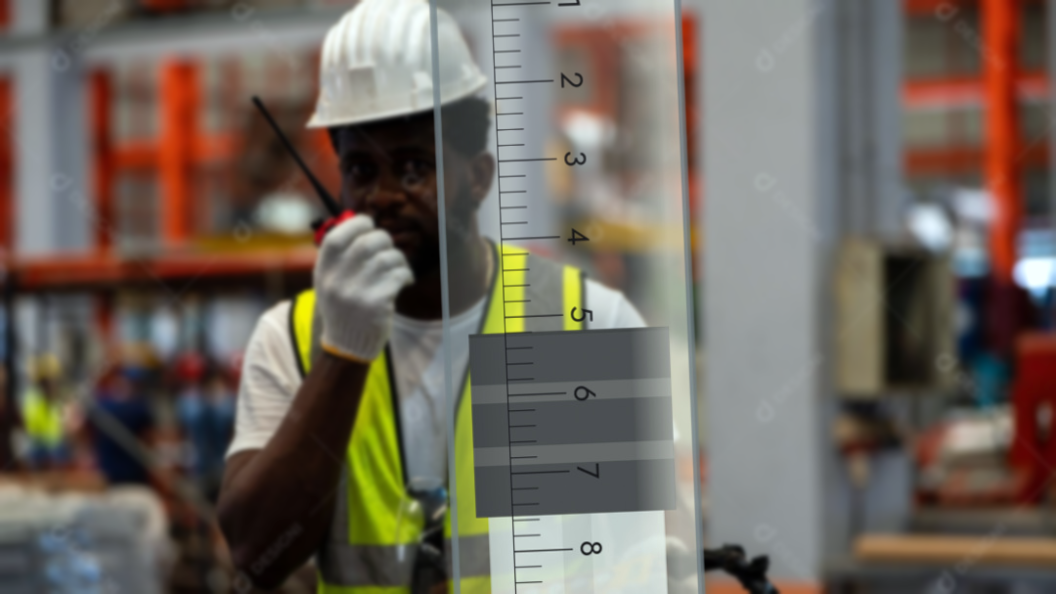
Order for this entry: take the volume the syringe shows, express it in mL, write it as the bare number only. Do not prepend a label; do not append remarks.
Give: 5.2
